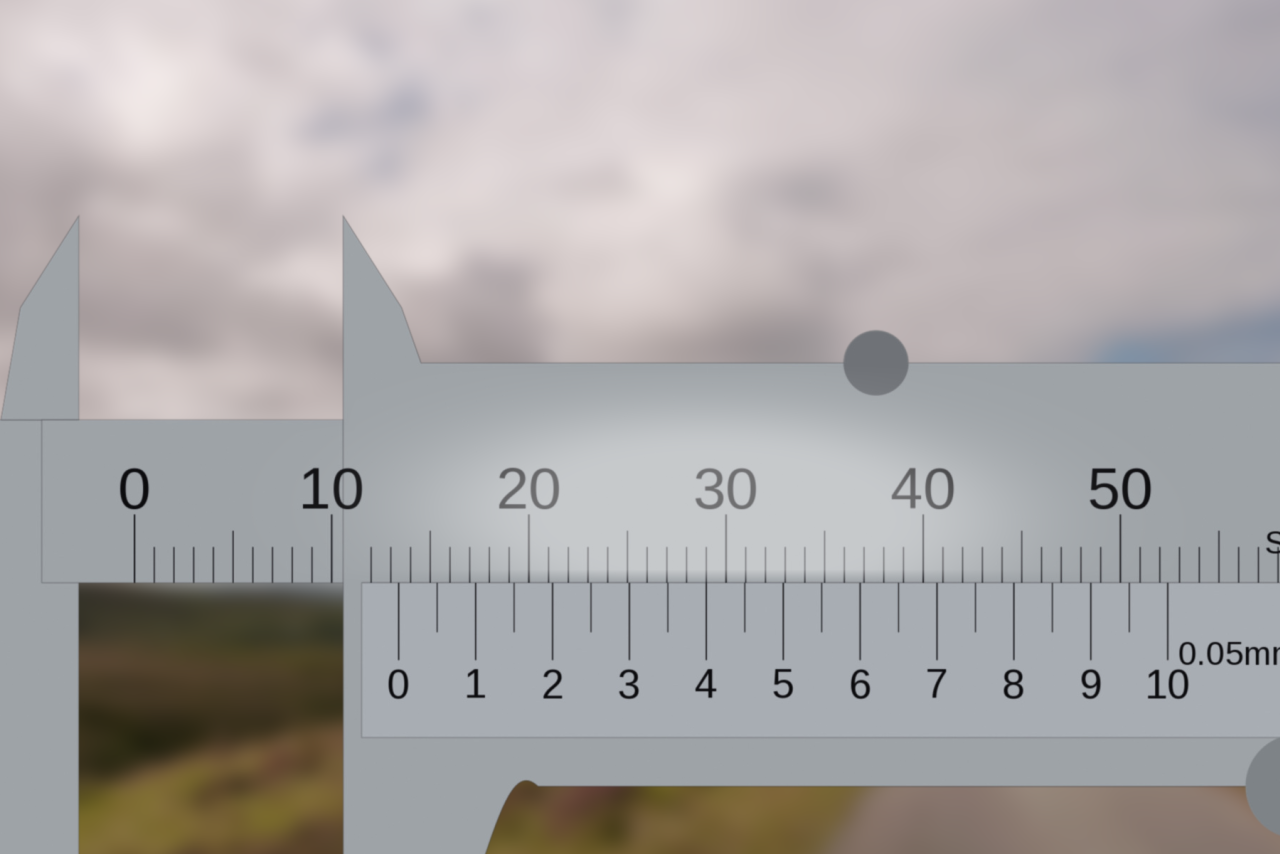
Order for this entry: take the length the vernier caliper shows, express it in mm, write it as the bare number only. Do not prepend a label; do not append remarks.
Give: 13.4
